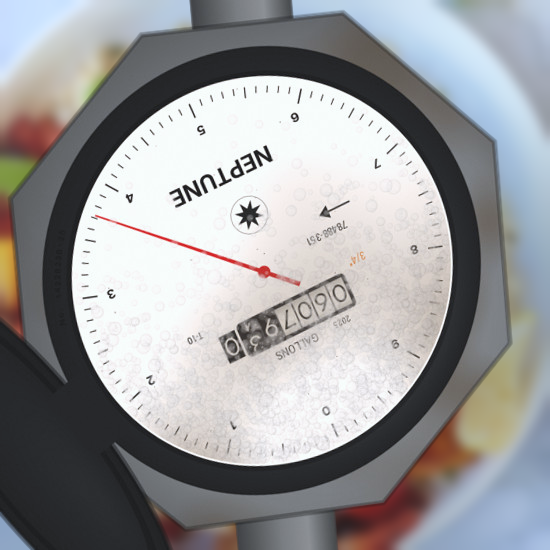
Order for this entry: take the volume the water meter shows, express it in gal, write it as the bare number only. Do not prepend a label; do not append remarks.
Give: 607933.7
